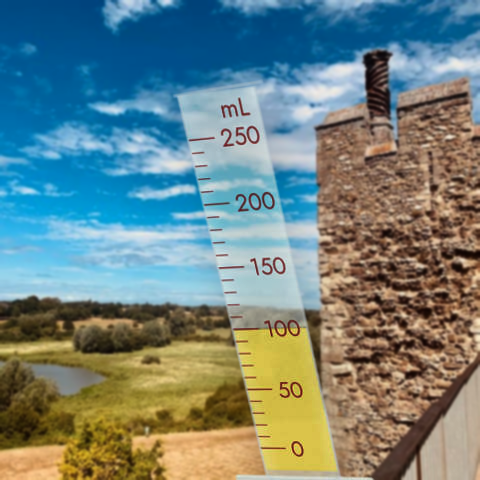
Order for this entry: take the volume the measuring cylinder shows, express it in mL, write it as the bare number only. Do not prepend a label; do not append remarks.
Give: 100
